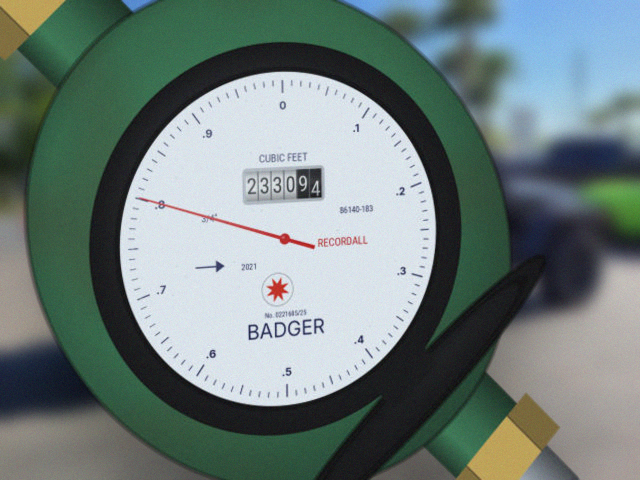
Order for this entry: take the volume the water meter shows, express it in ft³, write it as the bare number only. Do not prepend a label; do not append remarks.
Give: 233093.80
